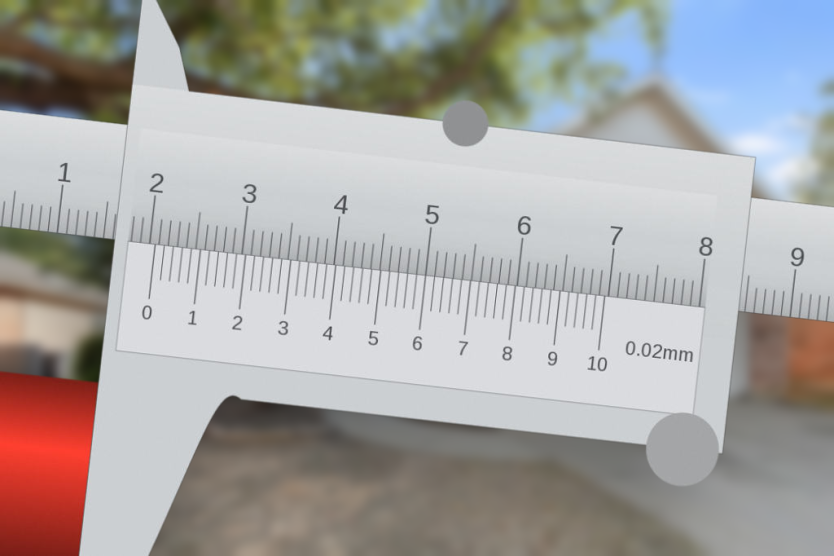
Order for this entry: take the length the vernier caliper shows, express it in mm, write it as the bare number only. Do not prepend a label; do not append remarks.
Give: 20.6
